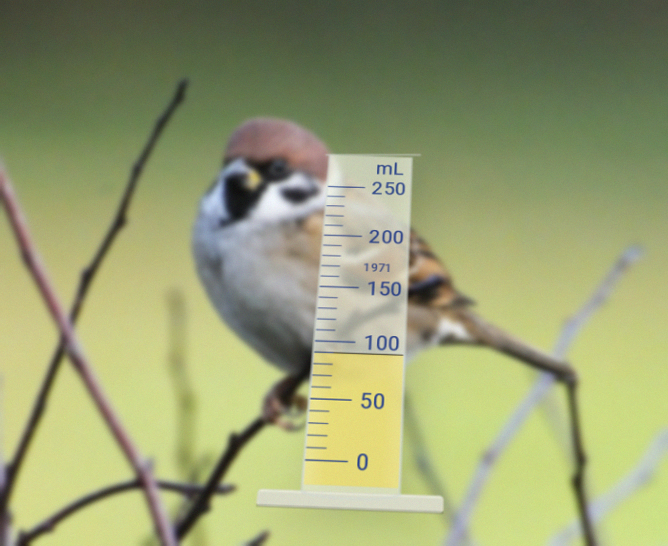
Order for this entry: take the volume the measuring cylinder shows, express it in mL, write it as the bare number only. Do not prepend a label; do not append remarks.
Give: 90
